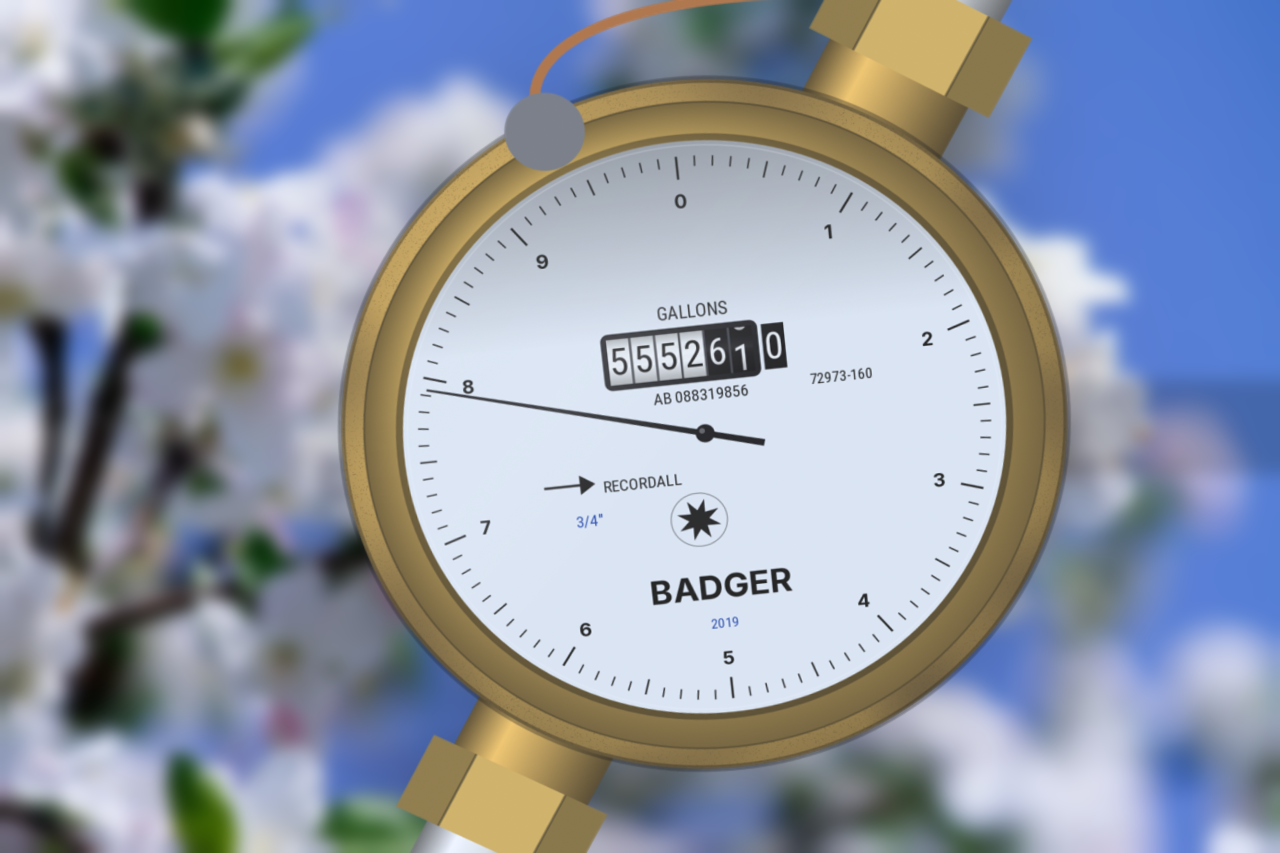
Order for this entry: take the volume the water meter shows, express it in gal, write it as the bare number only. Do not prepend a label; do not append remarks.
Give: 5552607.9
